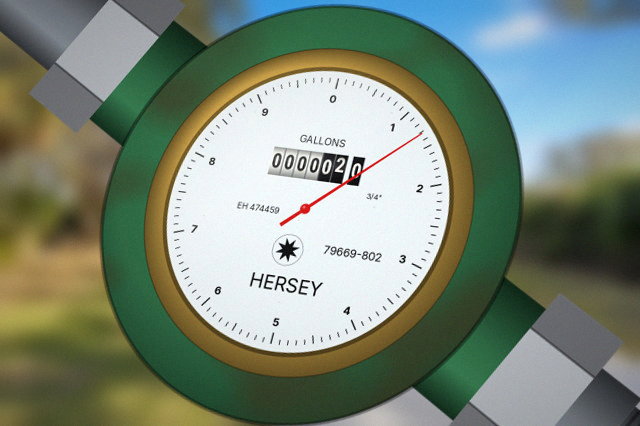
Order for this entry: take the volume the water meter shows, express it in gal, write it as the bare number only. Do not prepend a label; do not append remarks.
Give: 21.3
